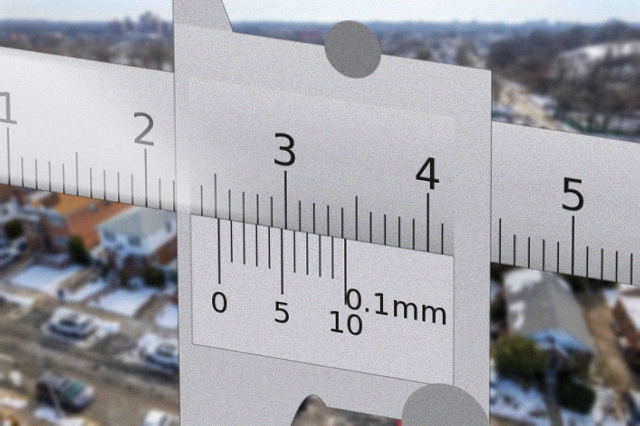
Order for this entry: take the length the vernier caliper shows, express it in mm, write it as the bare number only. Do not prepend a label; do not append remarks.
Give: 25.2
